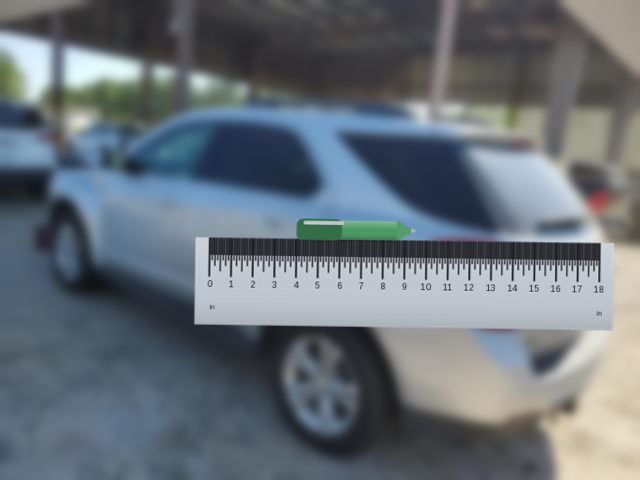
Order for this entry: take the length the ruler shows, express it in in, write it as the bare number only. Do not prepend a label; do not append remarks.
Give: 5.5
